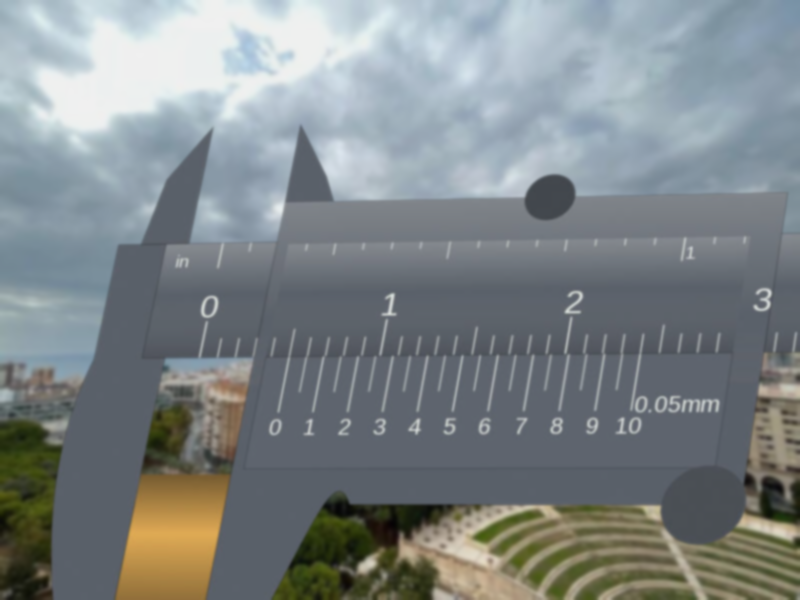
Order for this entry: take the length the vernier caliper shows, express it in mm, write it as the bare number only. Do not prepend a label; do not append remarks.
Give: 5.0
